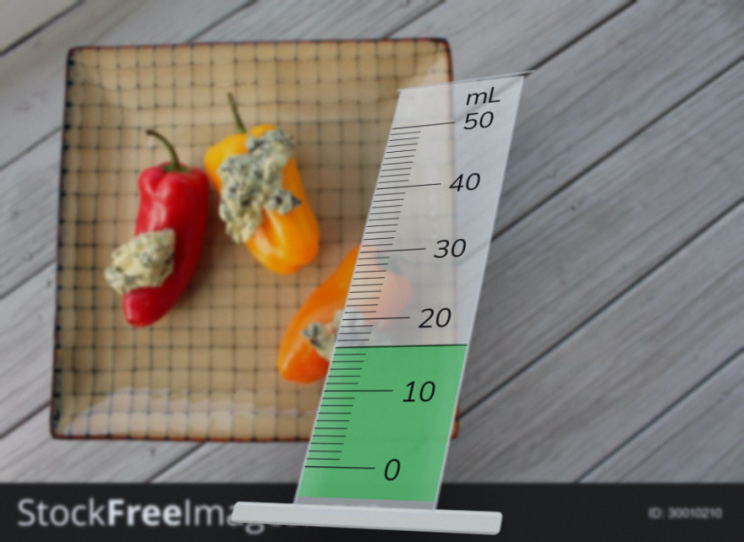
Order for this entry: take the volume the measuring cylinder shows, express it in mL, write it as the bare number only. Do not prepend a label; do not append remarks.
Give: 16
